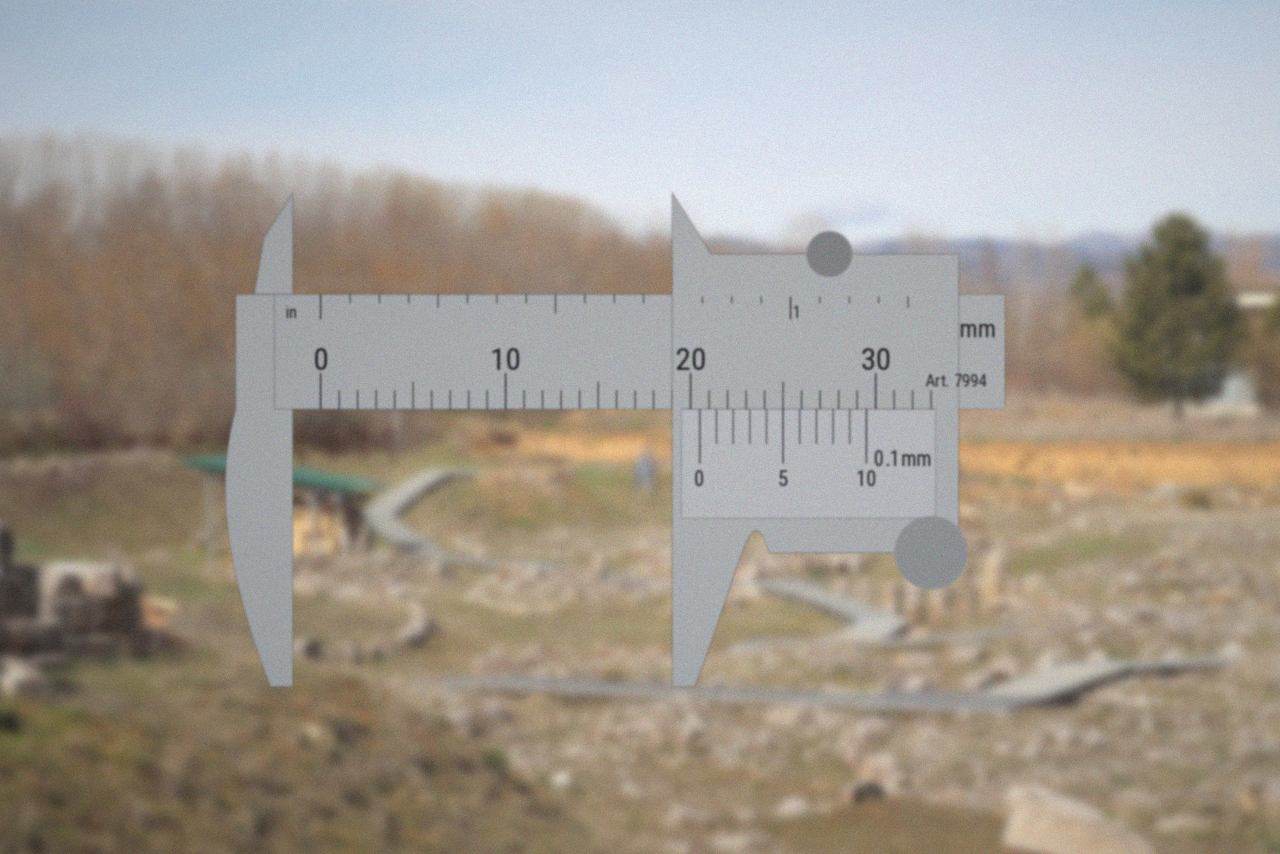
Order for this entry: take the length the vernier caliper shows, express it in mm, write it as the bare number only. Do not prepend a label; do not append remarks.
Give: 20.5
